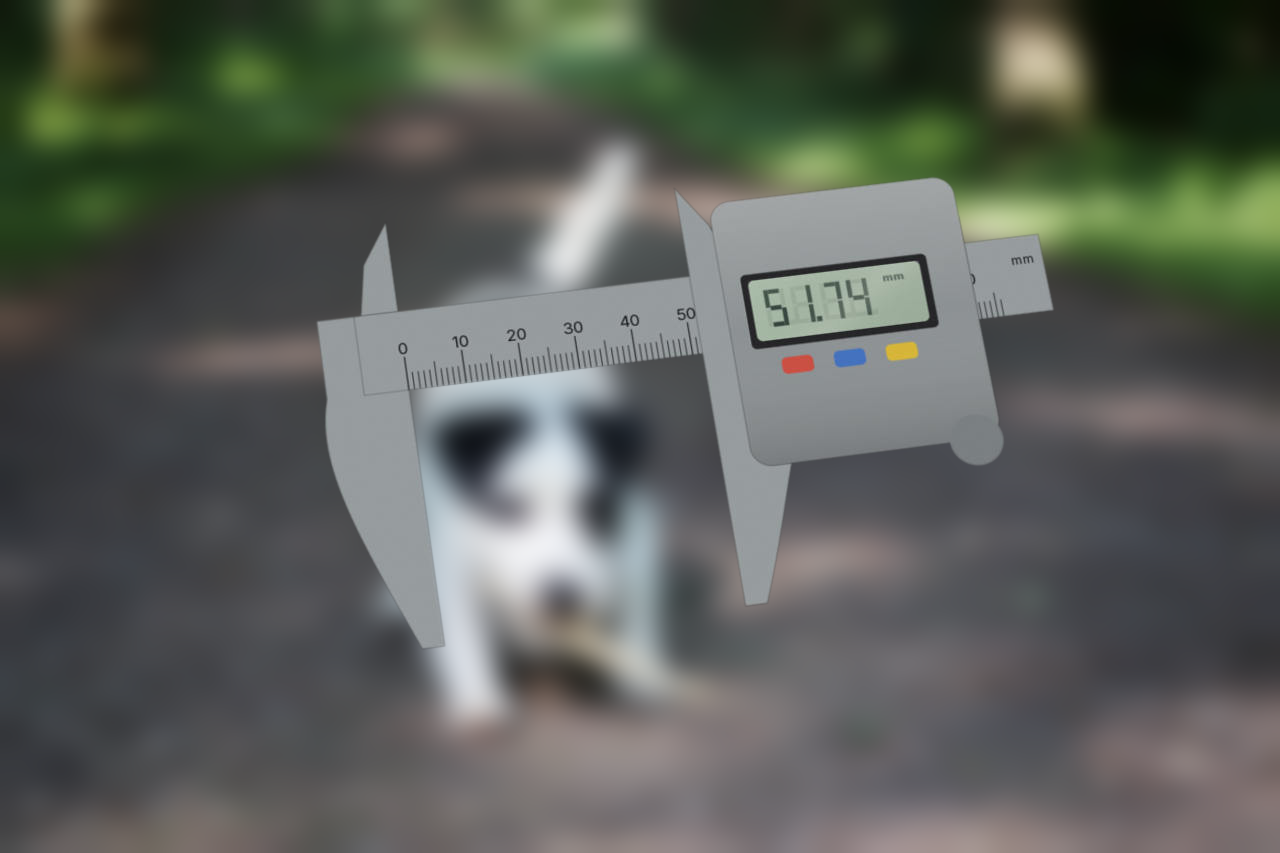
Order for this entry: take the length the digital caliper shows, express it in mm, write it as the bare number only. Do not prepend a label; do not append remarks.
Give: 51.74
